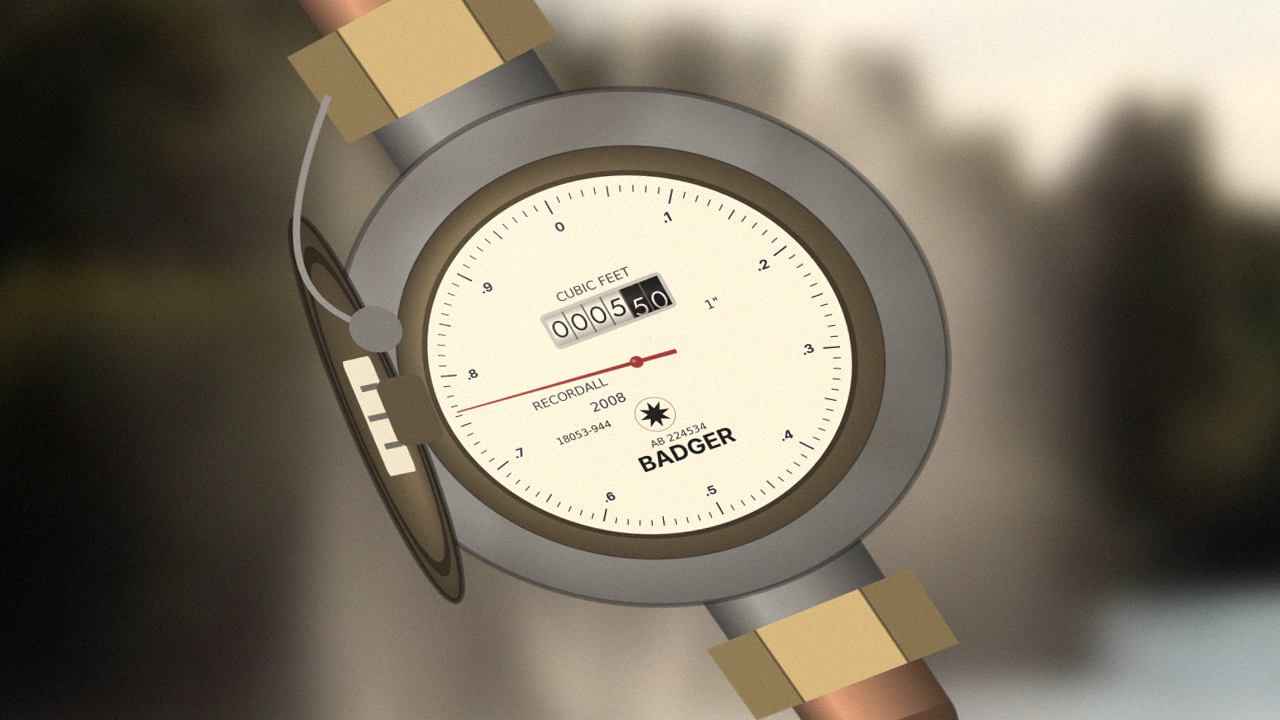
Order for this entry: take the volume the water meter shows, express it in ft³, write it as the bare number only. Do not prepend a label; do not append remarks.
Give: 549.76
